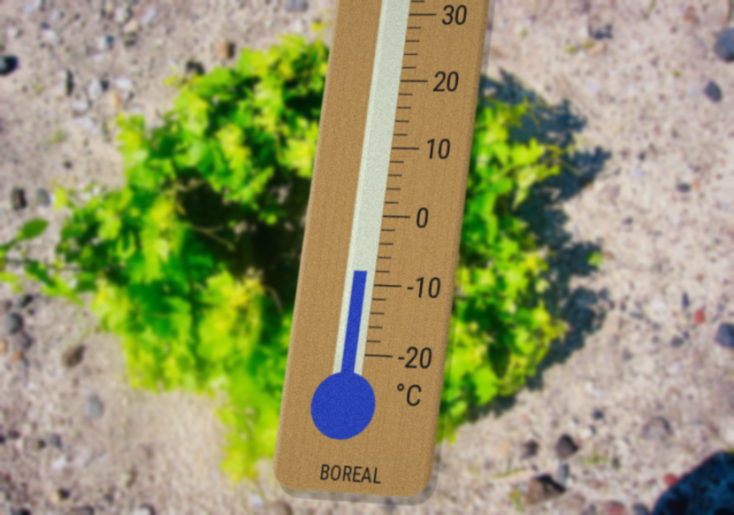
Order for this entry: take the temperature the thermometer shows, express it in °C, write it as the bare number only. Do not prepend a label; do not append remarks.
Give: -8
